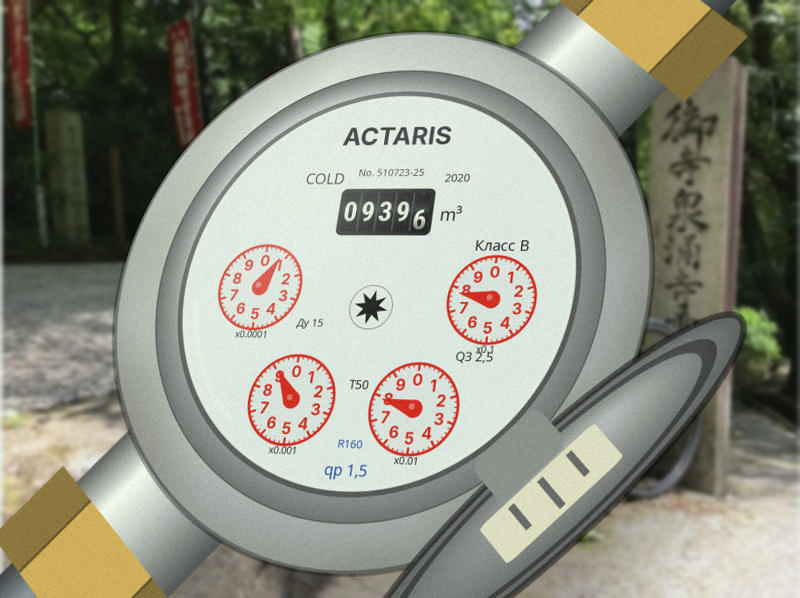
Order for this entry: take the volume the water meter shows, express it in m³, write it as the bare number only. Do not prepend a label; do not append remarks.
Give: 9395.7790
